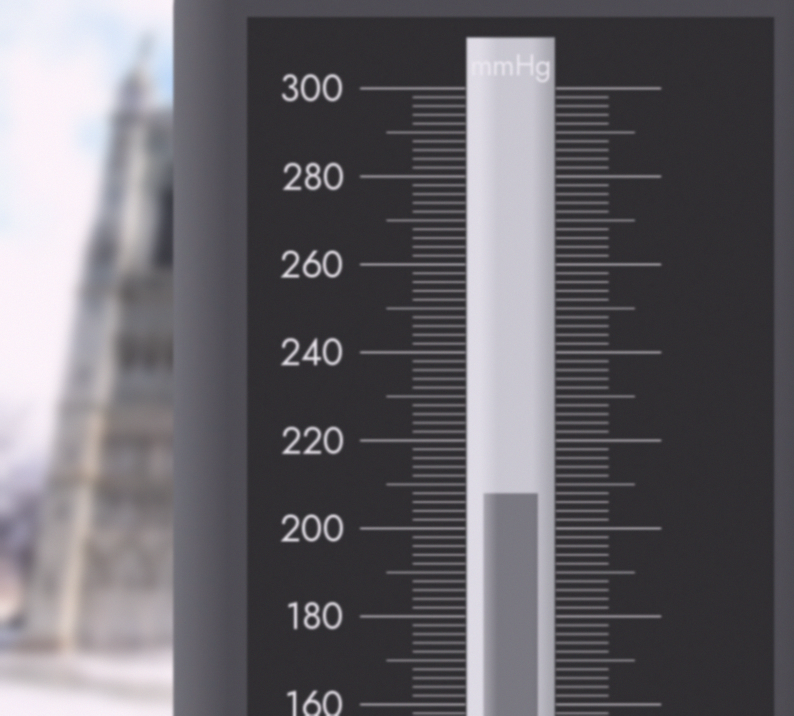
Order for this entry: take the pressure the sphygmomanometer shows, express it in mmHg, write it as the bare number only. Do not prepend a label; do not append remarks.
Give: 208
